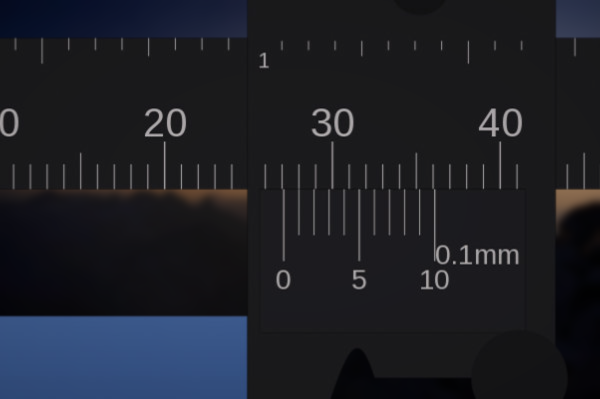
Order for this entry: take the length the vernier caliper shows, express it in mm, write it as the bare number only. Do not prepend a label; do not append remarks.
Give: 27.1
